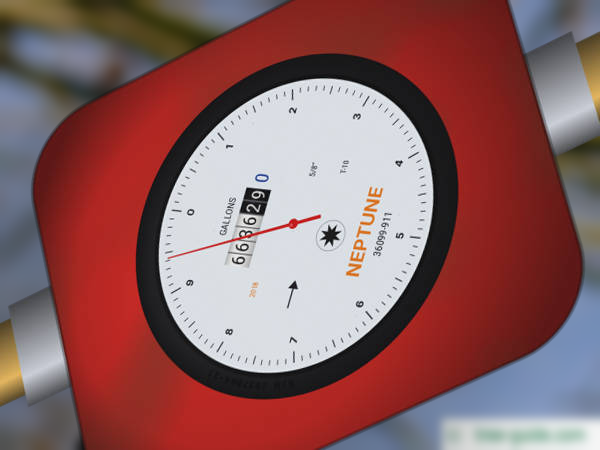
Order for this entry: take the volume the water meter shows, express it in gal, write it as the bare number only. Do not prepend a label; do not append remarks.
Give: 6636289.4
